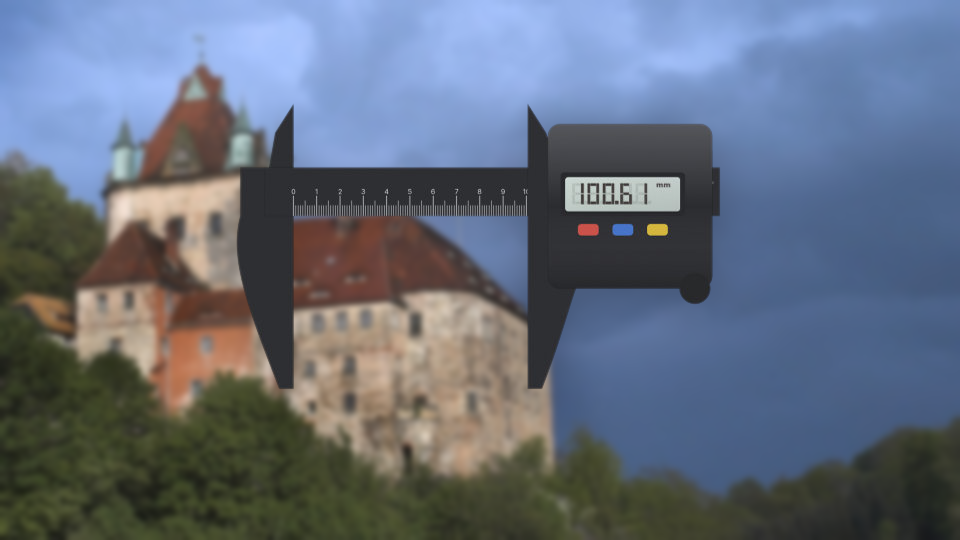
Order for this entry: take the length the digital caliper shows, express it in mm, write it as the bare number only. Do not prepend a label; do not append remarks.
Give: 100.61
